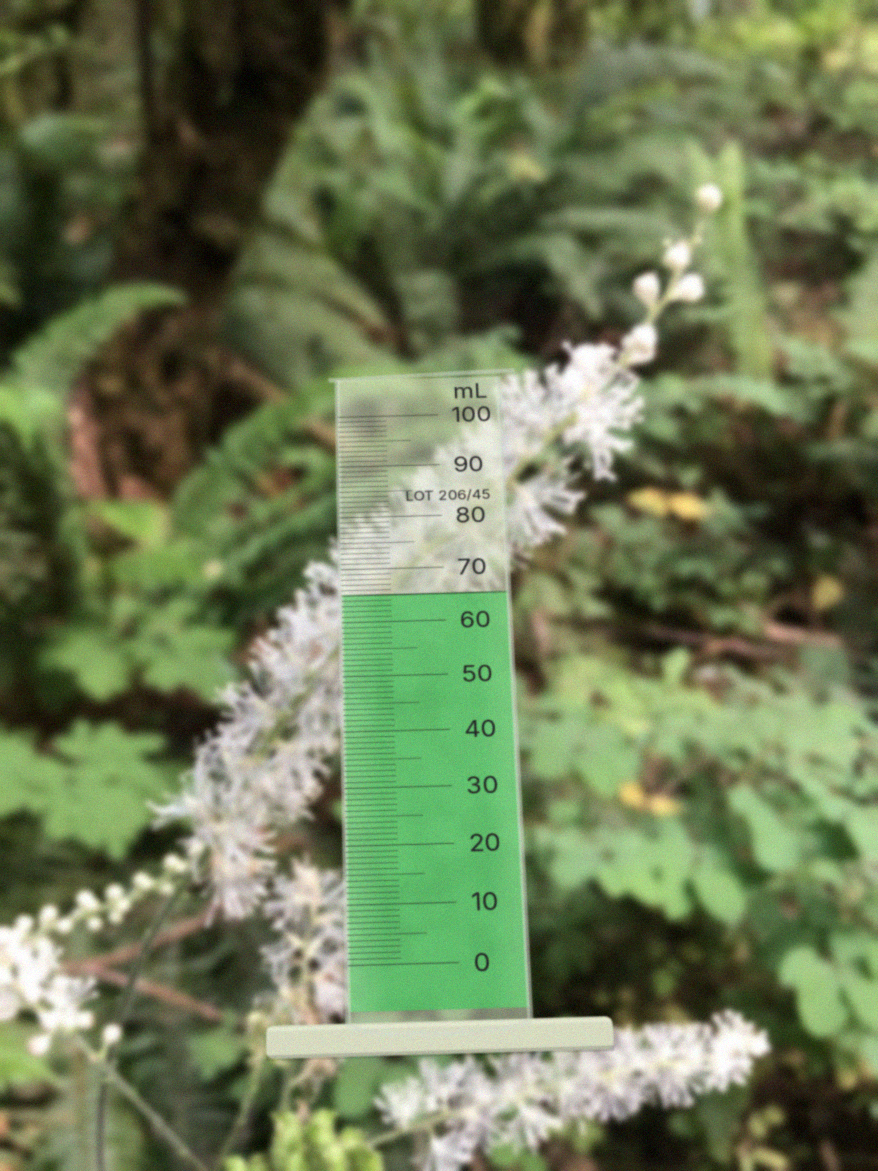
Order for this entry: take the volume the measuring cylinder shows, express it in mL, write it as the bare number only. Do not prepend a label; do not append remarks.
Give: 65
